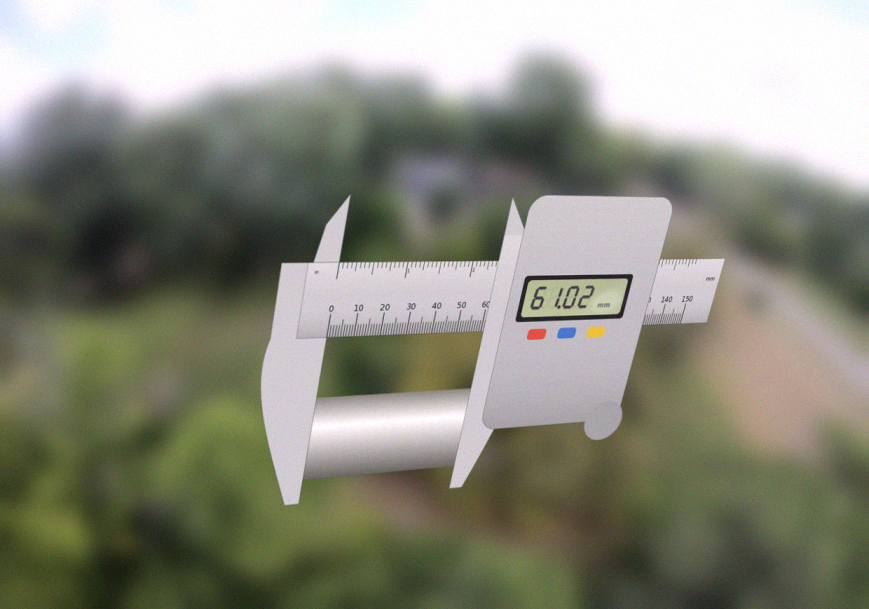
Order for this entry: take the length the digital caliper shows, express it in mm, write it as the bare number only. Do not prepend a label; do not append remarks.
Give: 61.02
